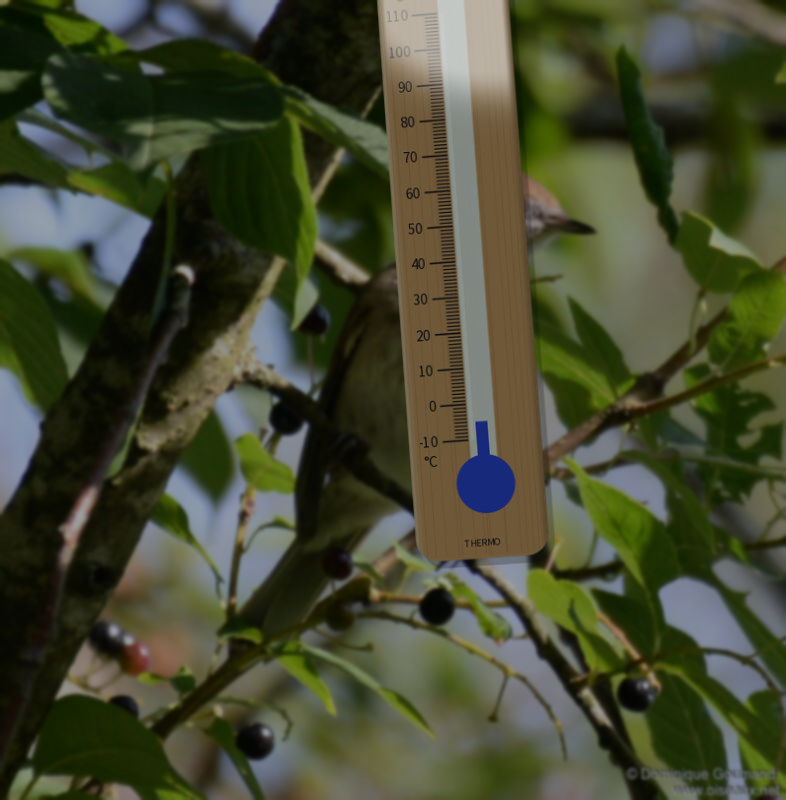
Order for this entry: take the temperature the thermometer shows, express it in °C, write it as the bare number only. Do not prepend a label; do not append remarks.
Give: -5
